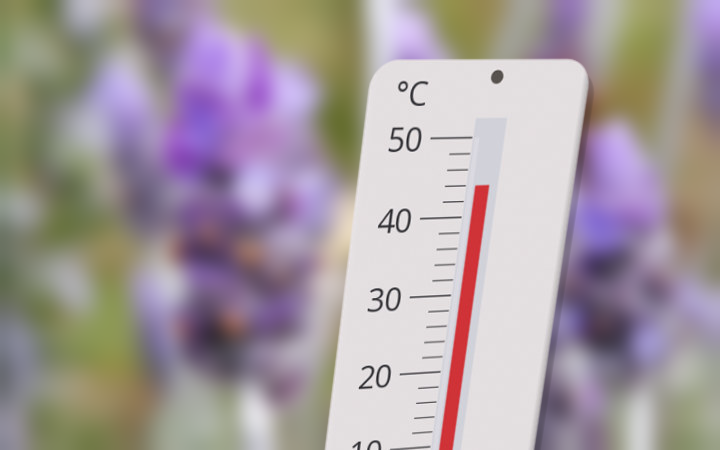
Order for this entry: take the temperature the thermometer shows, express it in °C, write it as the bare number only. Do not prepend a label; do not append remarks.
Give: 44
